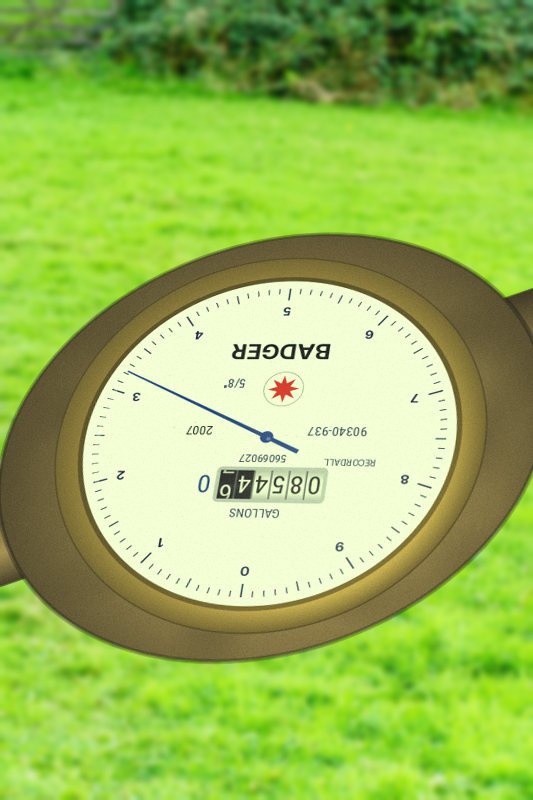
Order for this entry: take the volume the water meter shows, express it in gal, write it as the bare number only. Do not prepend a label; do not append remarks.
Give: 854463.2
